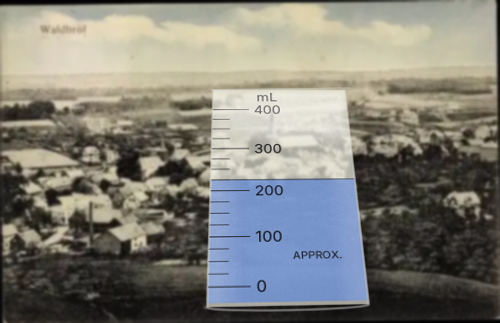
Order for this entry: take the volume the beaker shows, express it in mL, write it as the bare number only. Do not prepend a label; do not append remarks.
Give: 225
